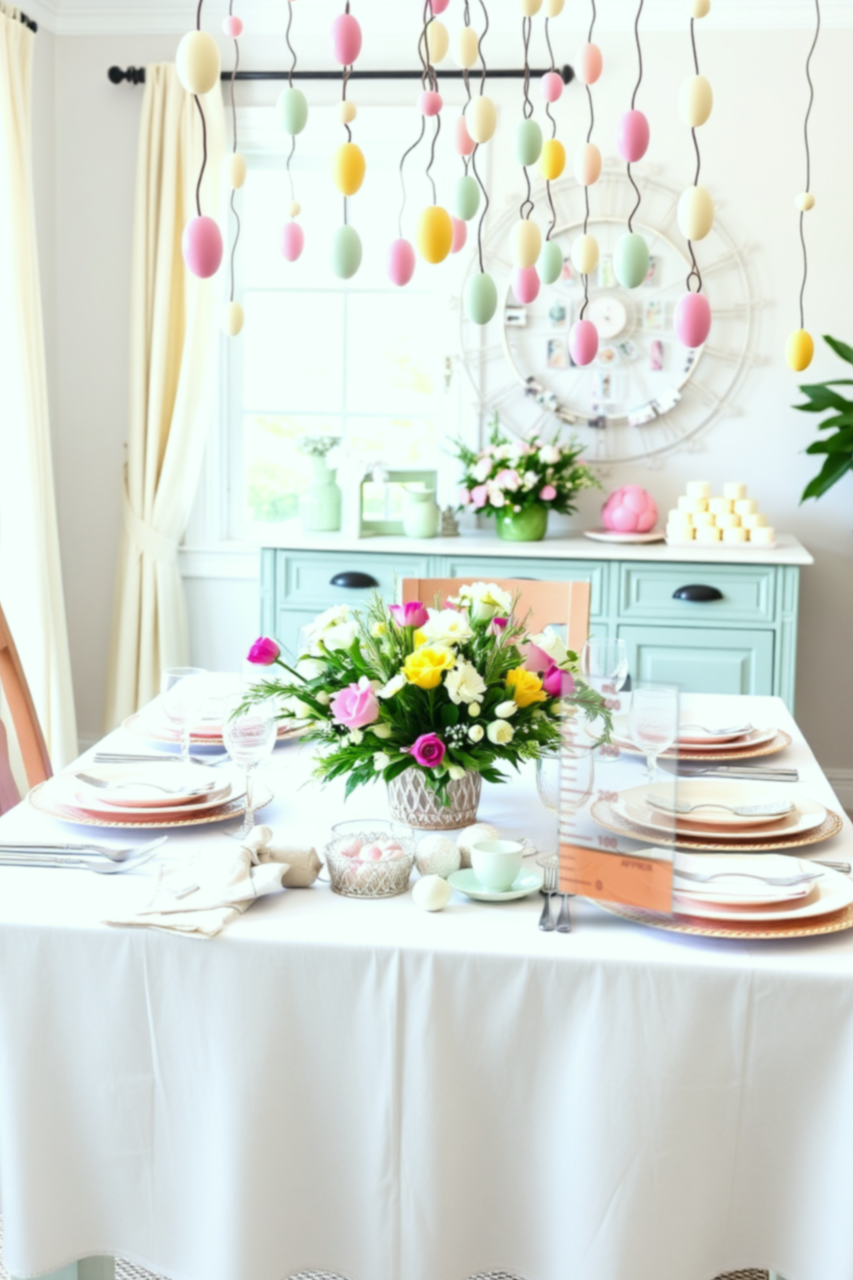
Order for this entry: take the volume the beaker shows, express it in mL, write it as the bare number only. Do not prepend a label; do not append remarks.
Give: 75
